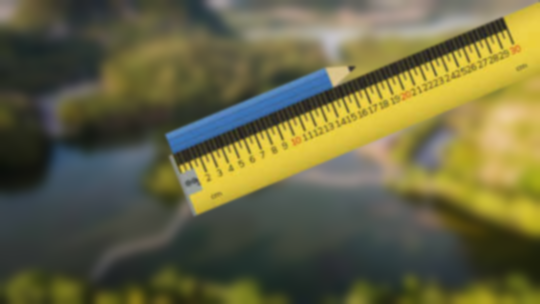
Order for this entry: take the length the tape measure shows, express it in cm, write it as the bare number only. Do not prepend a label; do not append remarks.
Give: 17
